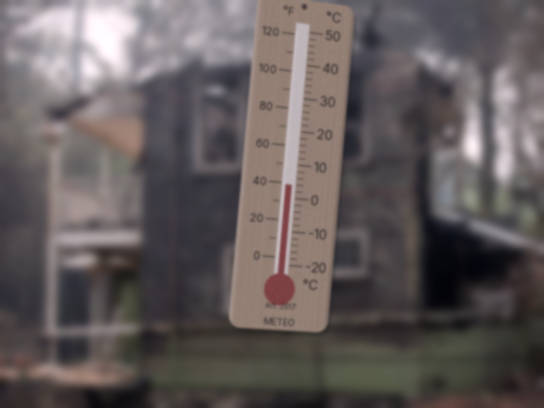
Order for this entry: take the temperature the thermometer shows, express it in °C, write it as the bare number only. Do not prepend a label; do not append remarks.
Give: 4
